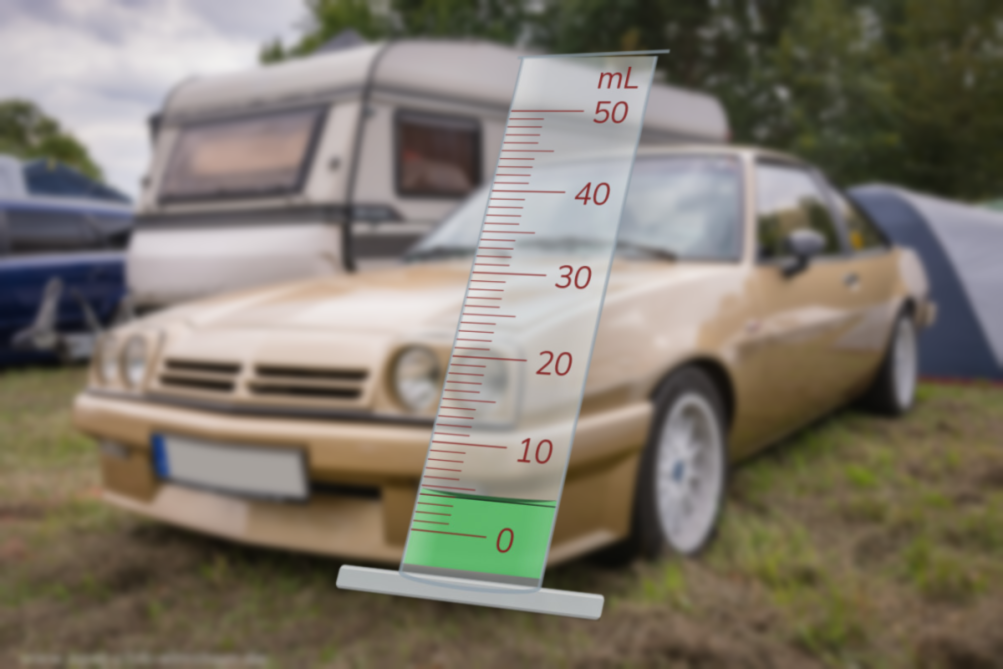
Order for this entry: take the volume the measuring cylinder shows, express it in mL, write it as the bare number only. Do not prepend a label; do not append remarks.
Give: 4
